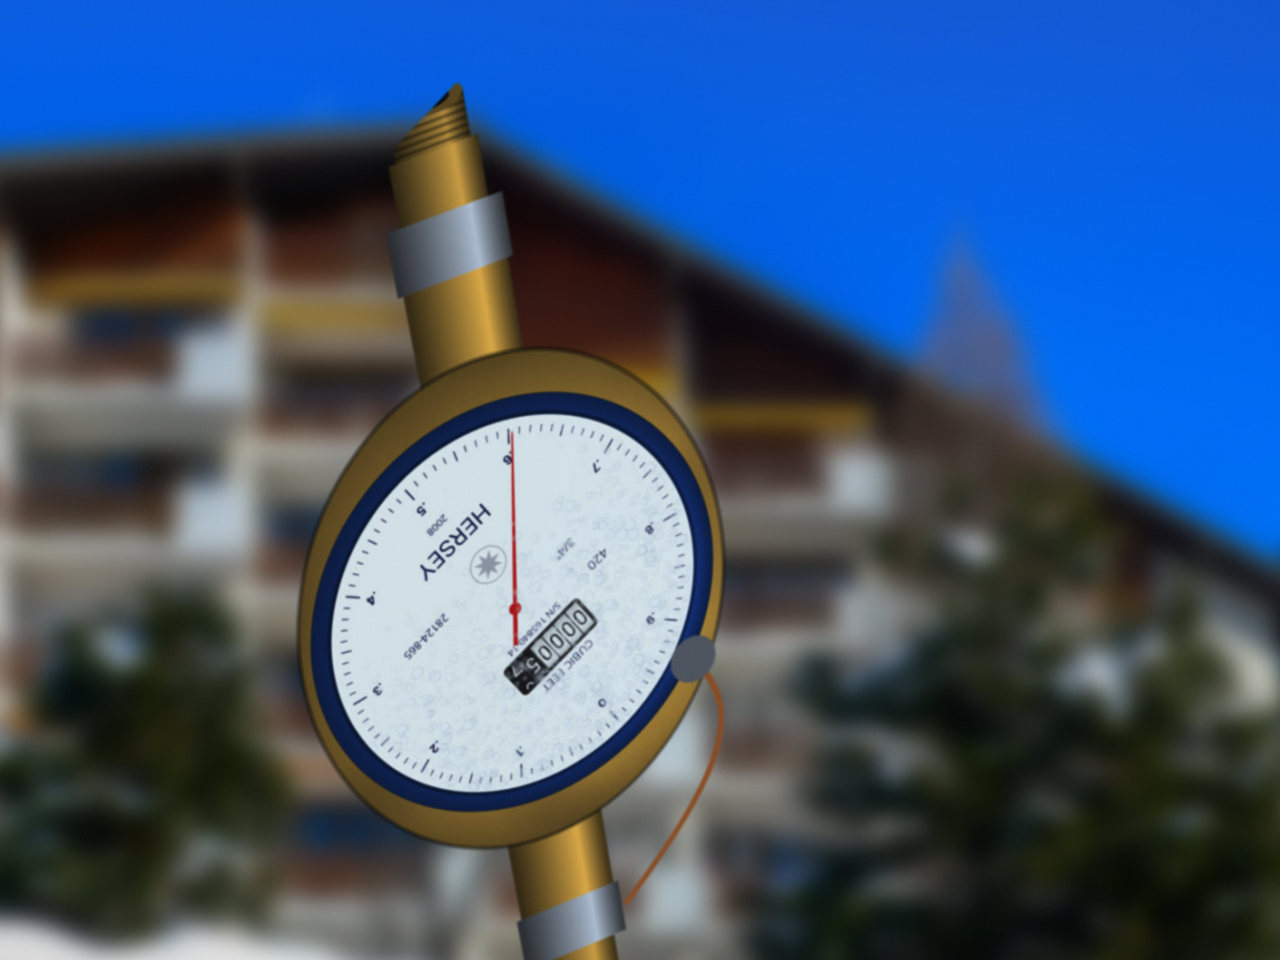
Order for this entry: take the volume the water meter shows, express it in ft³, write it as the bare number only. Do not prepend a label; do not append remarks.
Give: 56.60
